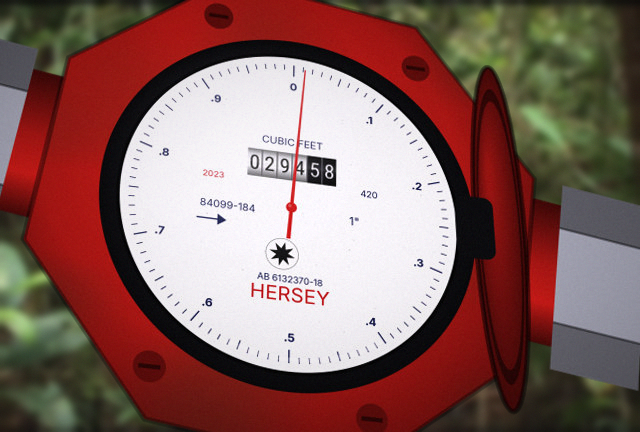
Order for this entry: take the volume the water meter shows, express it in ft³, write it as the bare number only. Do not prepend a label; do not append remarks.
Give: 29458.01
